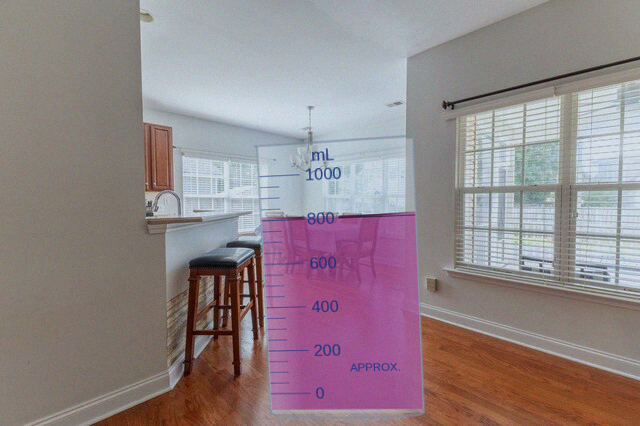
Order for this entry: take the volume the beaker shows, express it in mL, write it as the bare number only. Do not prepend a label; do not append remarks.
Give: 800
